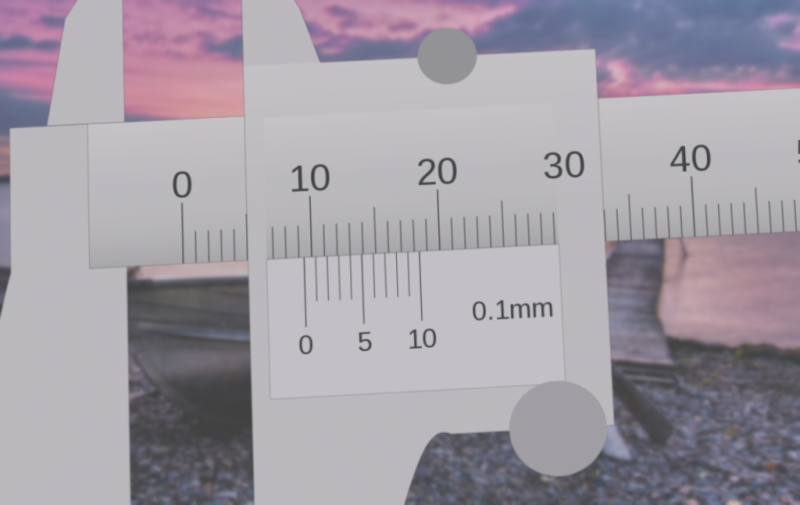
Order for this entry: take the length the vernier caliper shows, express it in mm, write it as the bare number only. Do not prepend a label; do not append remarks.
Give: 9.4
